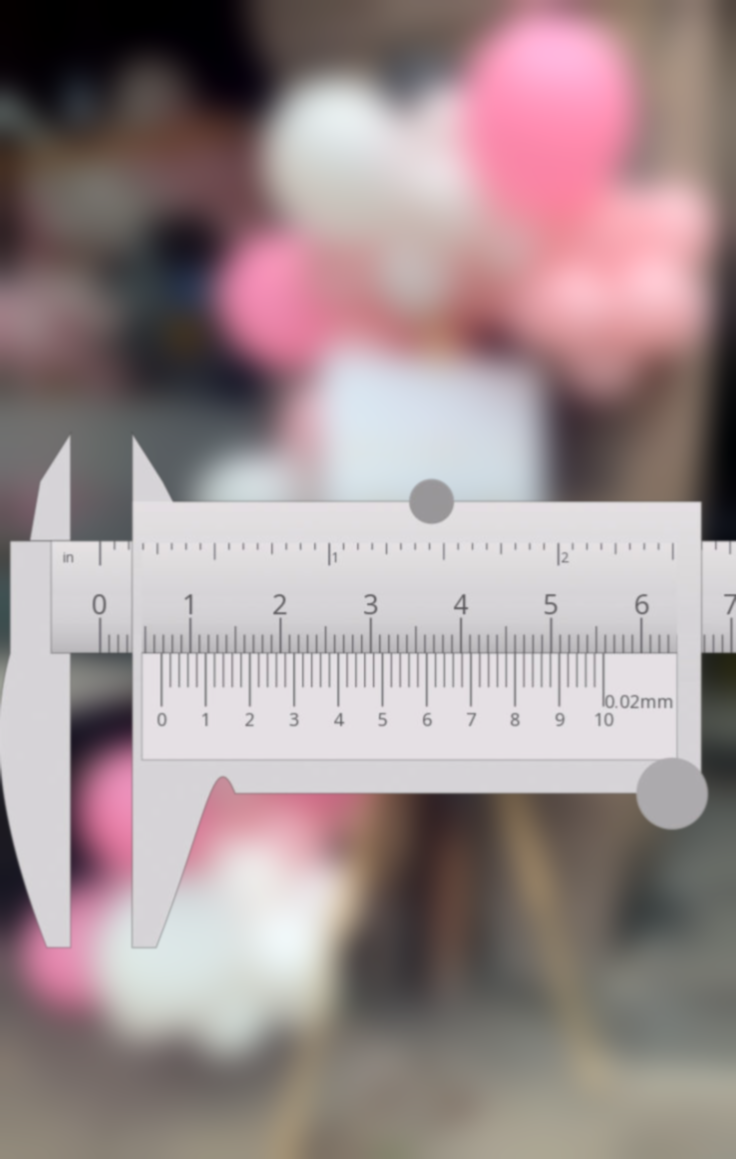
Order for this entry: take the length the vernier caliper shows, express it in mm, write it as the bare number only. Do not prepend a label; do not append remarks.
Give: 6.8
